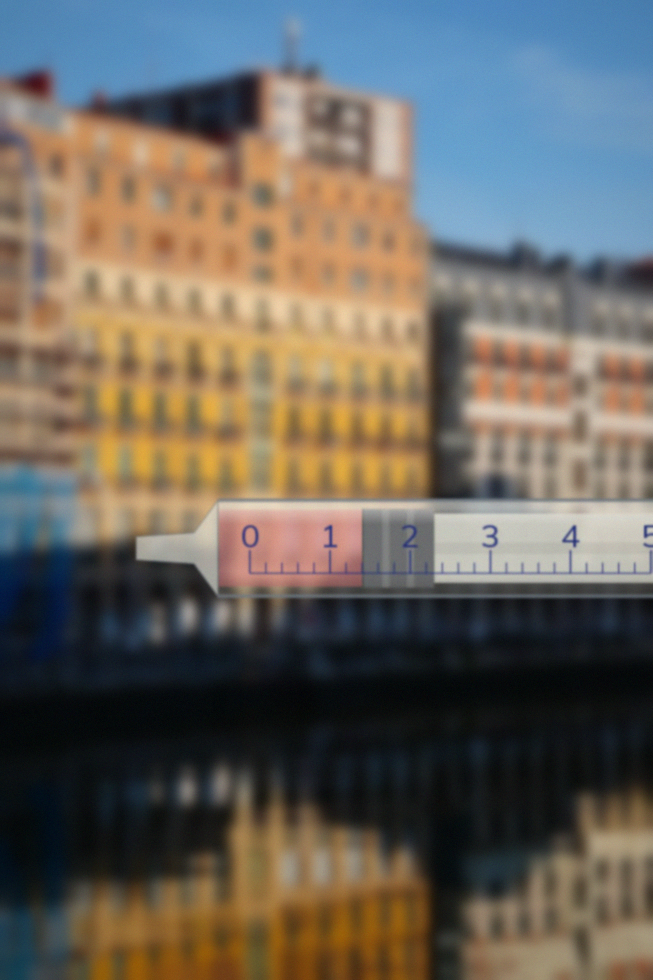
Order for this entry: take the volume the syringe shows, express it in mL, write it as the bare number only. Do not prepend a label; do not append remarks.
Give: 1.4
